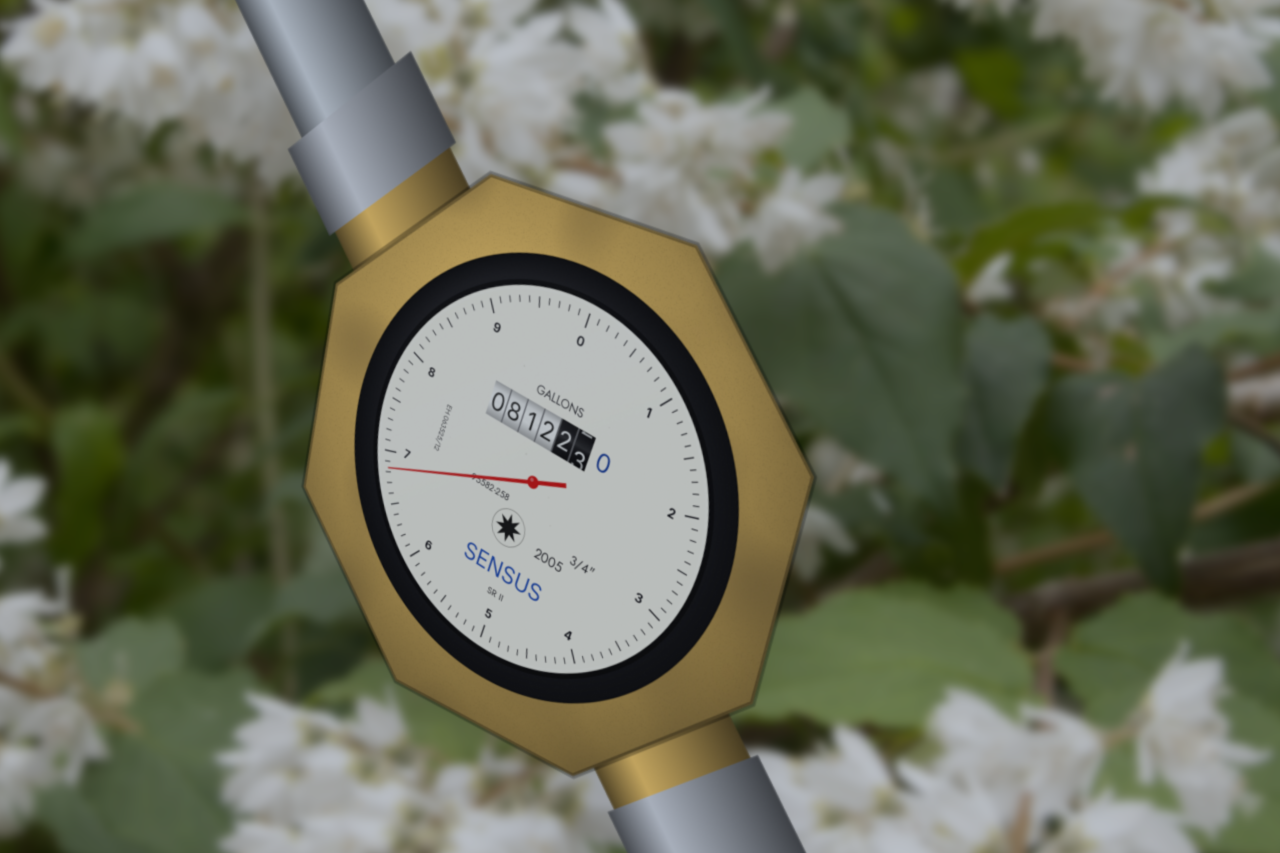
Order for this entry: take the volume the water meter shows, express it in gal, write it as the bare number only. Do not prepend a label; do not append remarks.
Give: 812226.8
